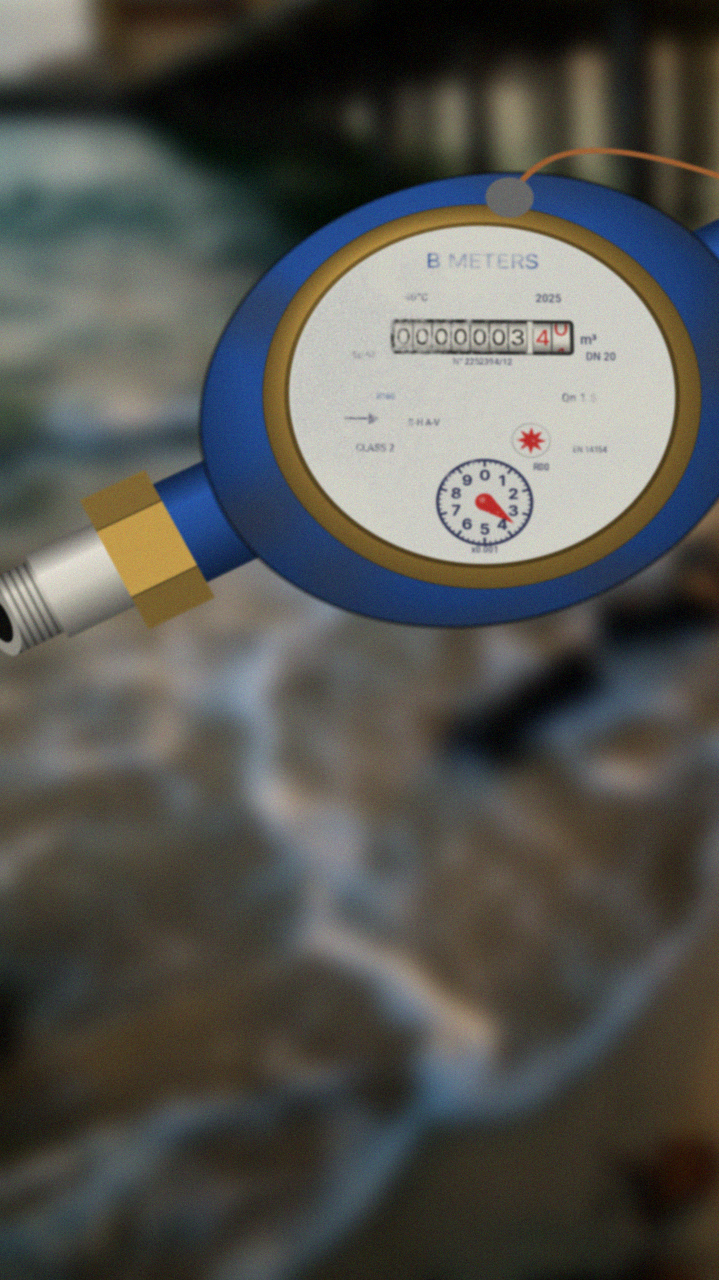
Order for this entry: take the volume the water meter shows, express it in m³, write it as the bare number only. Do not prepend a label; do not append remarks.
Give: 3.403
